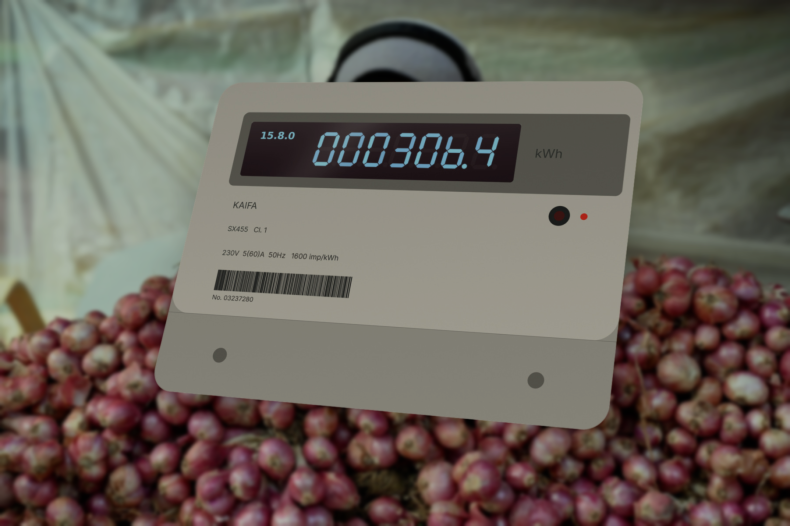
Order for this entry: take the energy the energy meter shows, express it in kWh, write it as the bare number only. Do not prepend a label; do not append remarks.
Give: 306.4
